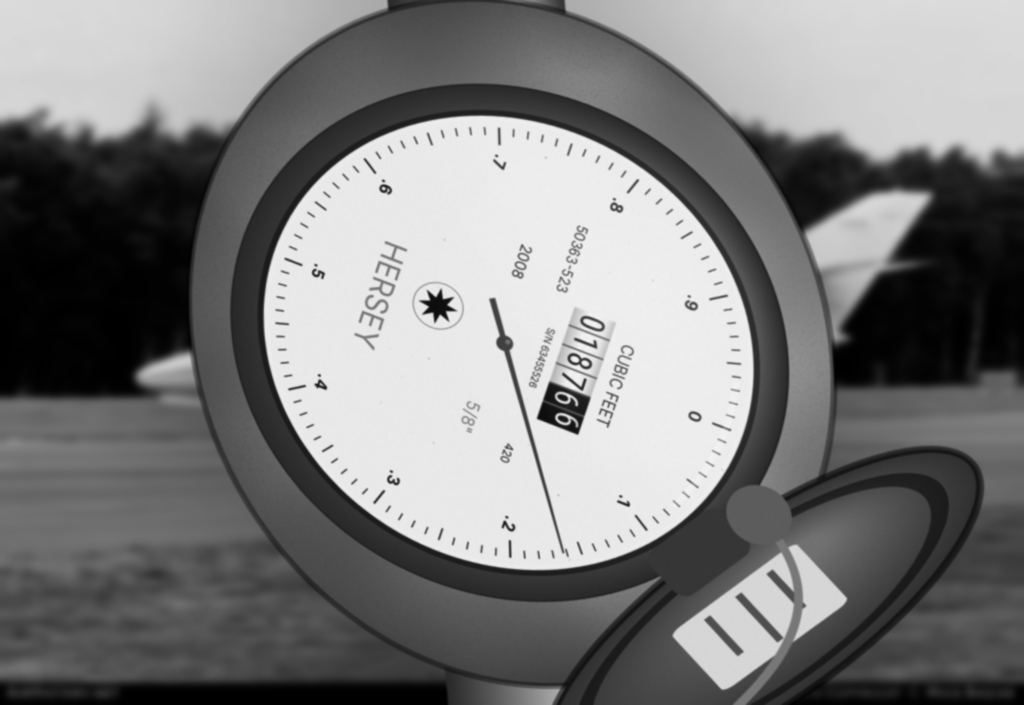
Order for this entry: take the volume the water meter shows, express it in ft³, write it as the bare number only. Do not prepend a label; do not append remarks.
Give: 18766.16
